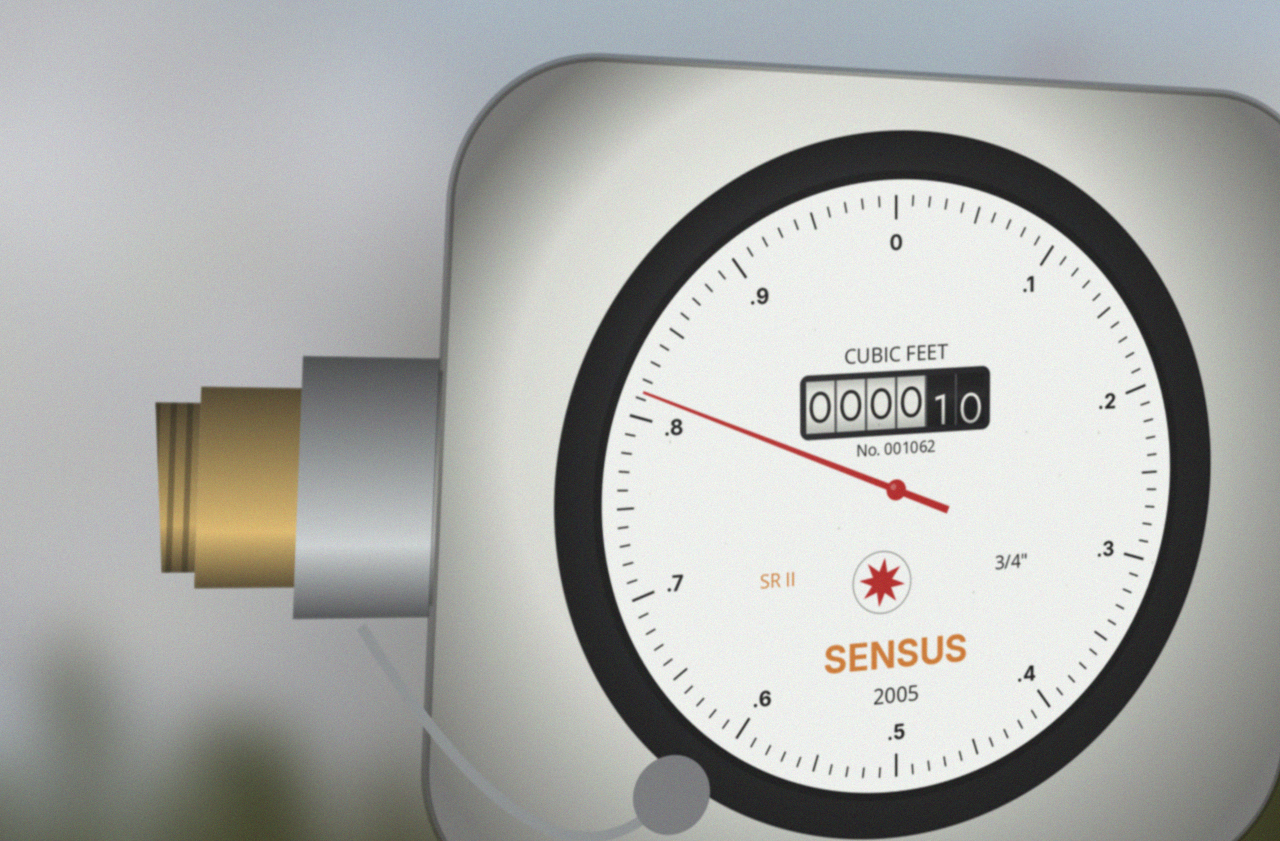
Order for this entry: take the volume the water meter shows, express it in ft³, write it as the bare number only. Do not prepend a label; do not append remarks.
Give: 9.81
